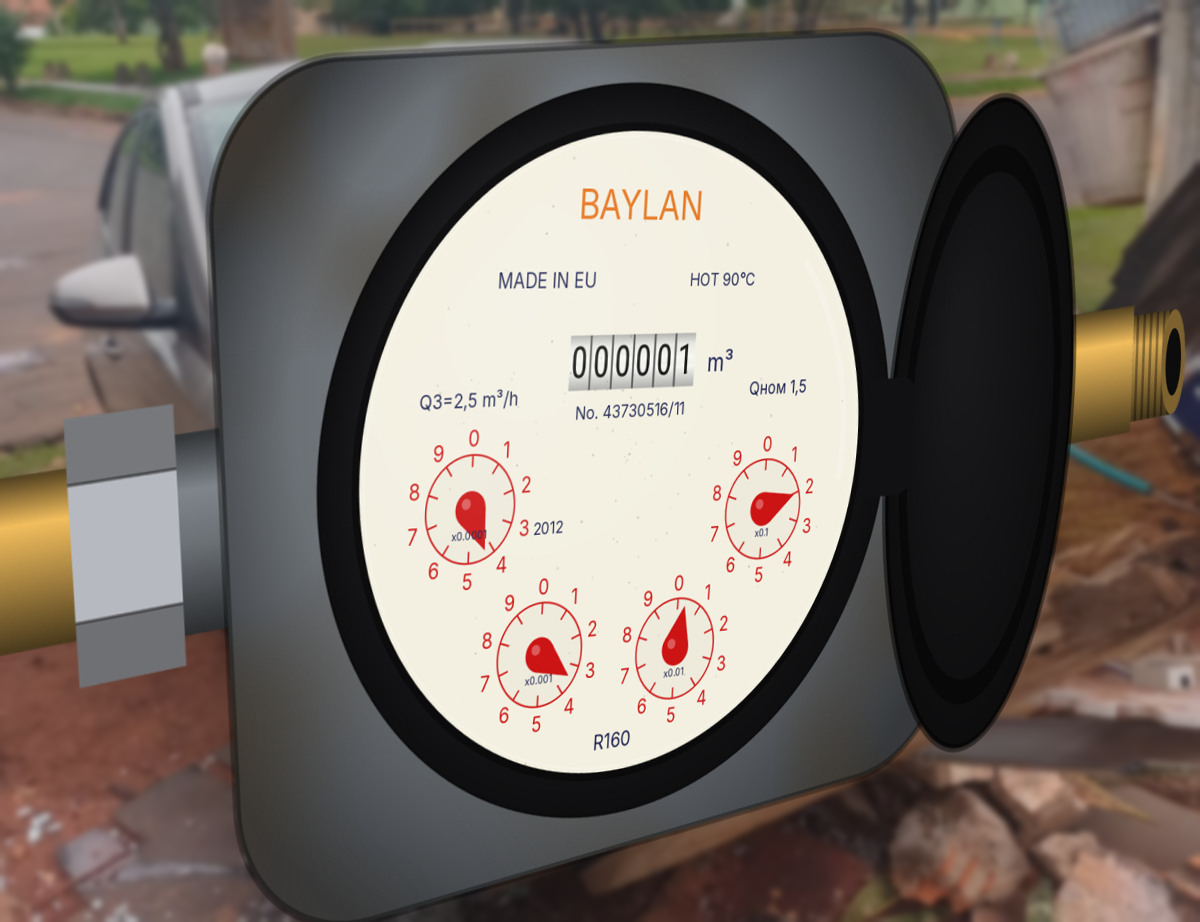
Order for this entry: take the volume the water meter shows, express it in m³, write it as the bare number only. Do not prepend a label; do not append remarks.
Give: 1.2034
